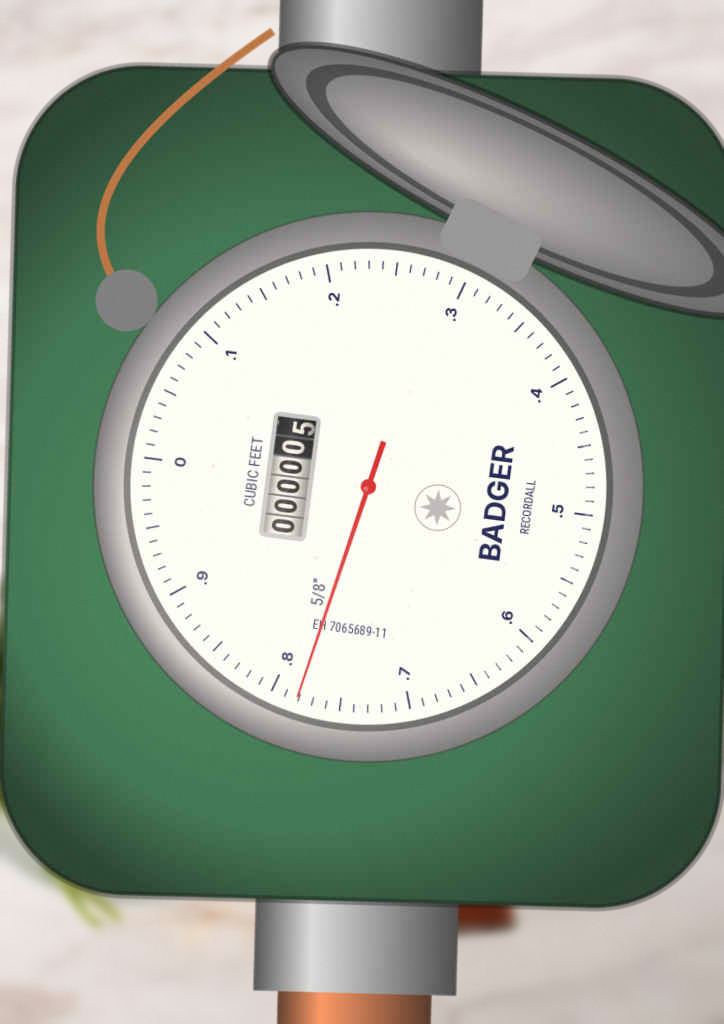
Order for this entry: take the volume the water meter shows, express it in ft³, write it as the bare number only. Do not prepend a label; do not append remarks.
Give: 4.78
